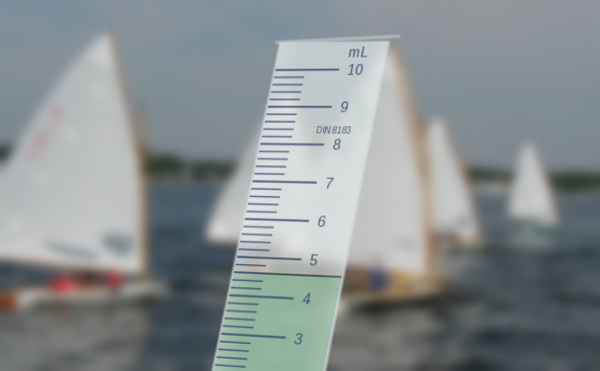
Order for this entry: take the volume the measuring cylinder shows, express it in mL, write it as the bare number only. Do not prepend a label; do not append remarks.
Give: 4.6
